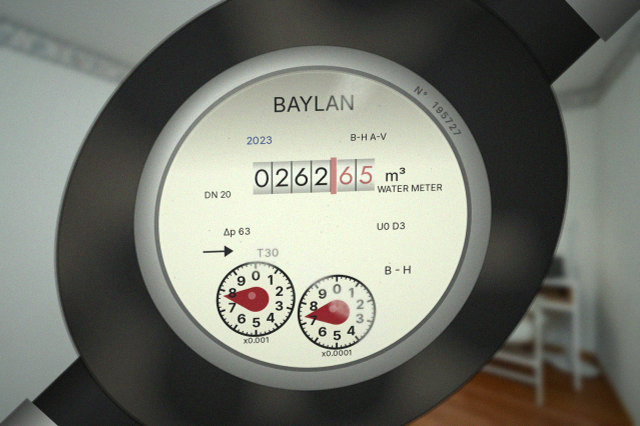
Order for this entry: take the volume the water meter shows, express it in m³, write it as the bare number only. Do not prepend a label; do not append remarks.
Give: 262.6577
